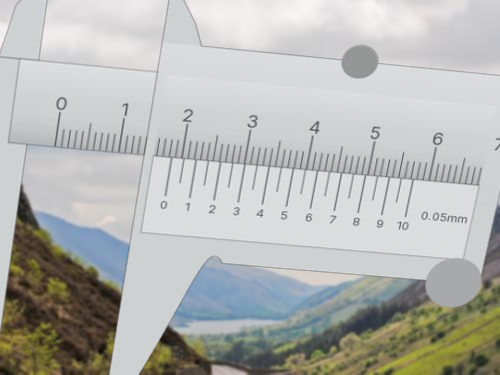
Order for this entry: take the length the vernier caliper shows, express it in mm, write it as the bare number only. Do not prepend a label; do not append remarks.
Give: 18.4
